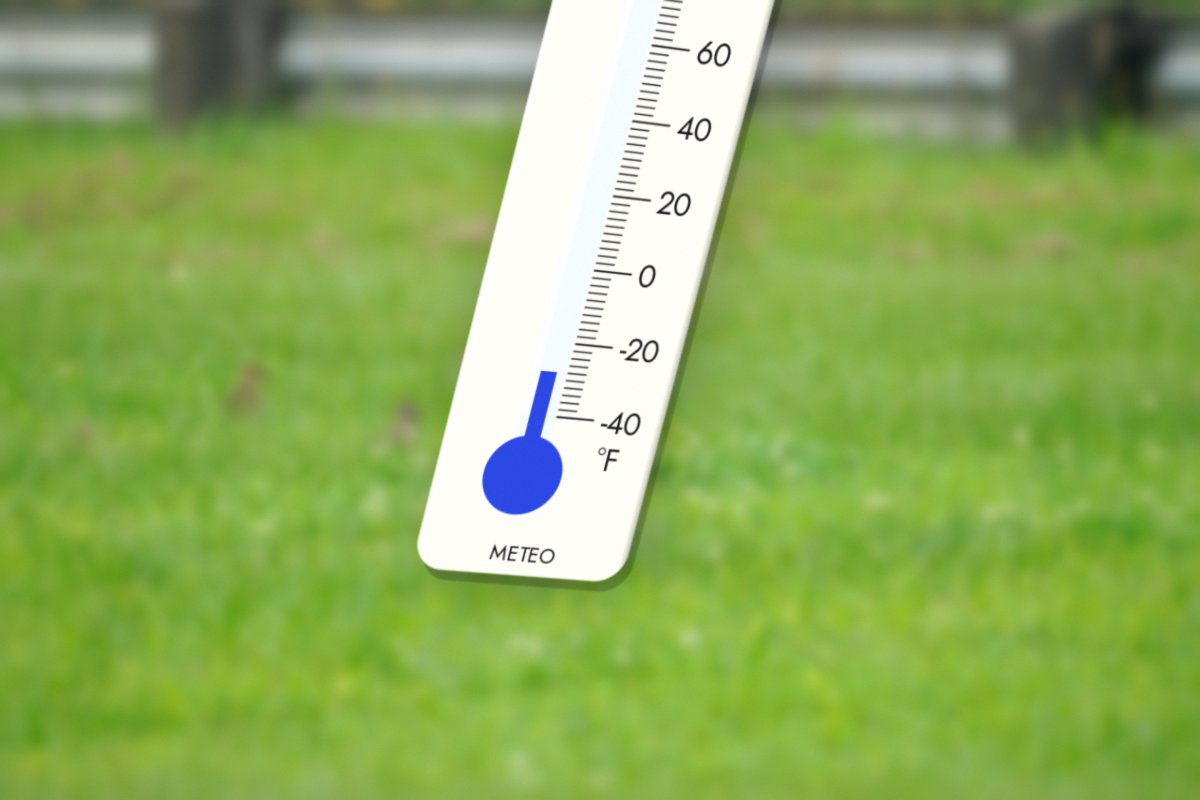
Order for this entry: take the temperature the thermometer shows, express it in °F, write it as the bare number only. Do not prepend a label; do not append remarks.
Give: -28
